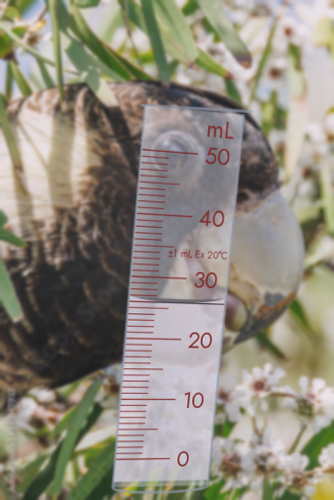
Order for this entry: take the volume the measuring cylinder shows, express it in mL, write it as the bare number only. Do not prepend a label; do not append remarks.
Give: 26
